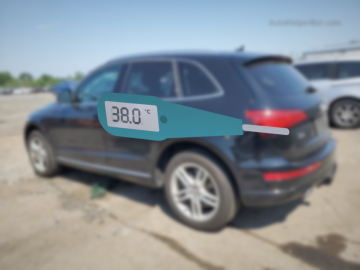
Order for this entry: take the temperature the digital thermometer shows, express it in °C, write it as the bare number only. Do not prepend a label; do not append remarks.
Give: 38.0
